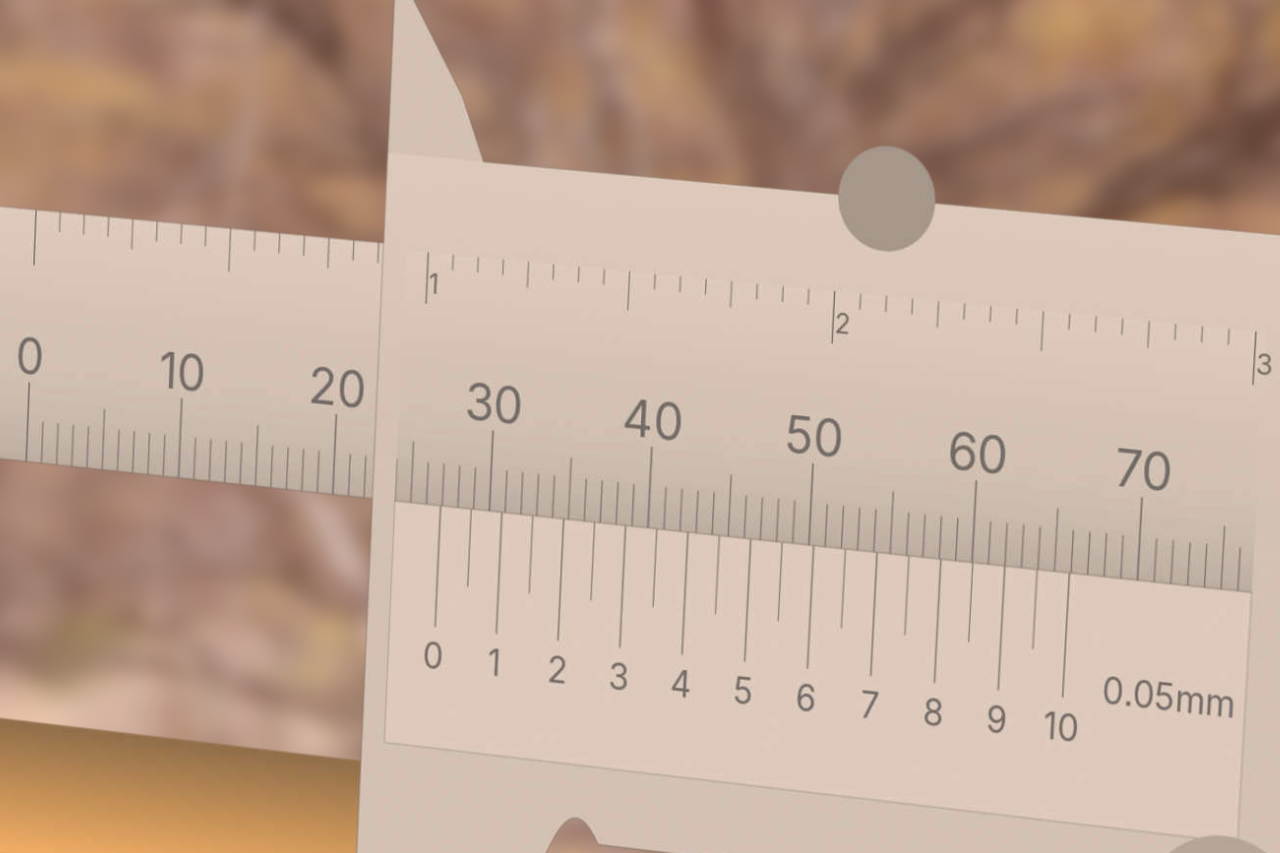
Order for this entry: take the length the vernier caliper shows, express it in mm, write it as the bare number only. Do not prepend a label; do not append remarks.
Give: 26.9
